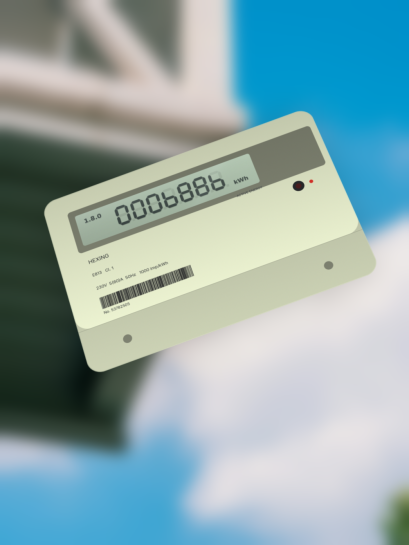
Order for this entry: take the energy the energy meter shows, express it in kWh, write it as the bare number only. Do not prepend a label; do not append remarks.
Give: 6886
